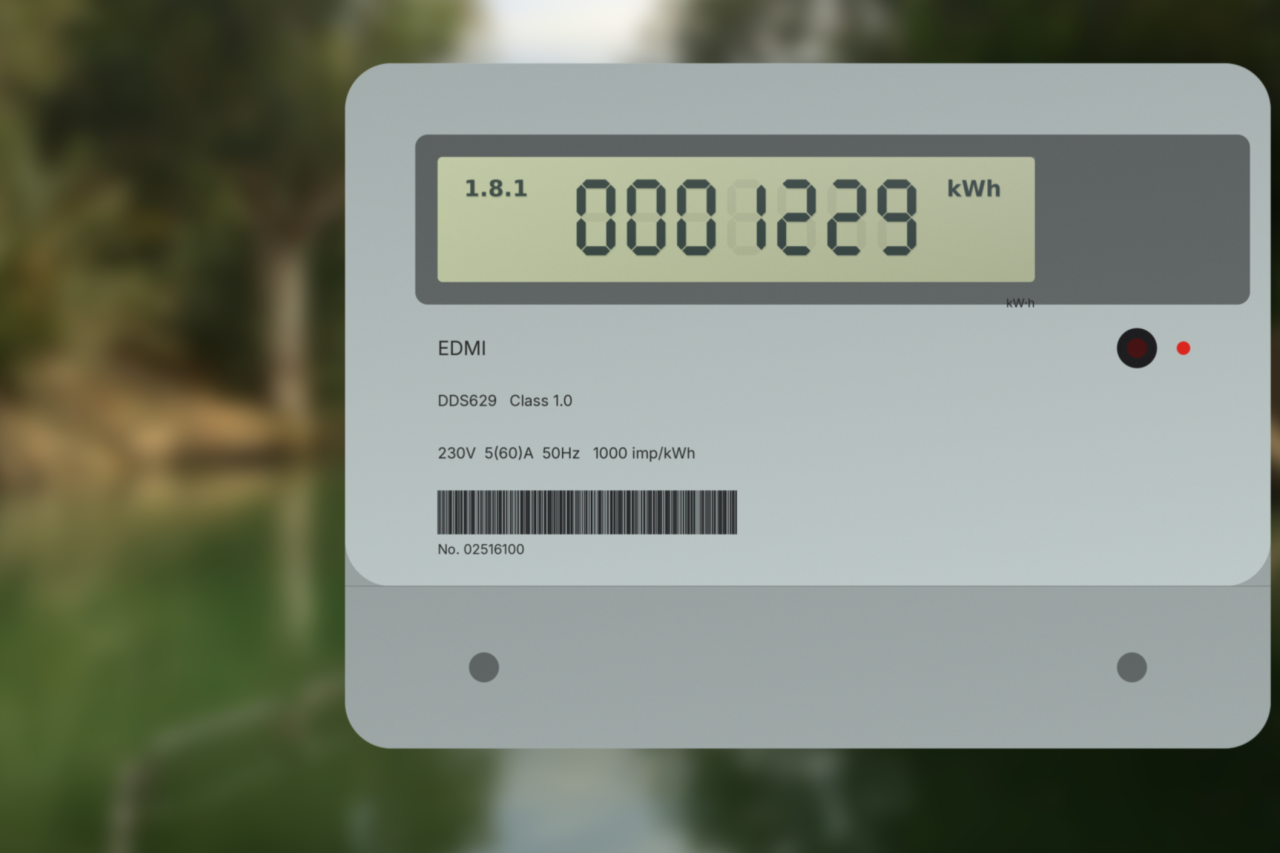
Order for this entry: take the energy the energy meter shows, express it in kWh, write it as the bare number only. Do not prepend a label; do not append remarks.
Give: 1229
